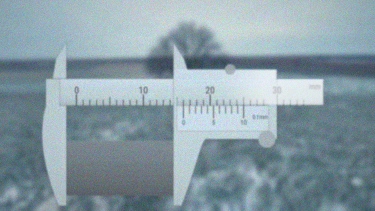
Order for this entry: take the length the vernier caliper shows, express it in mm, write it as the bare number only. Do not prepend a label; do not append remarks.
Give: 16.0
